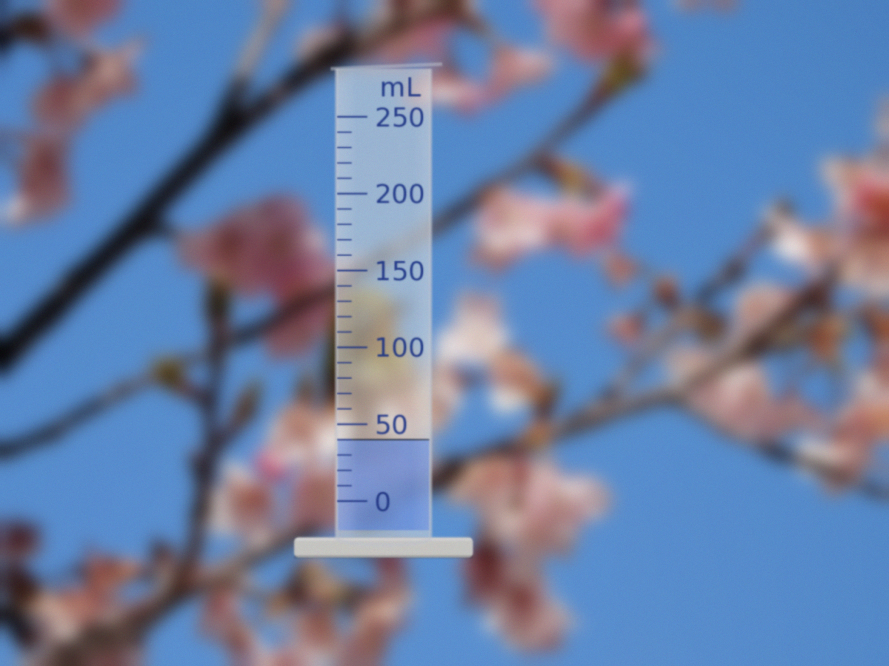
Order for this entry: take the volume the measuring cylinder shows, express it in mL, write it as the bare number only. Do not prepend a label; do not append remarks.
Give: 40
